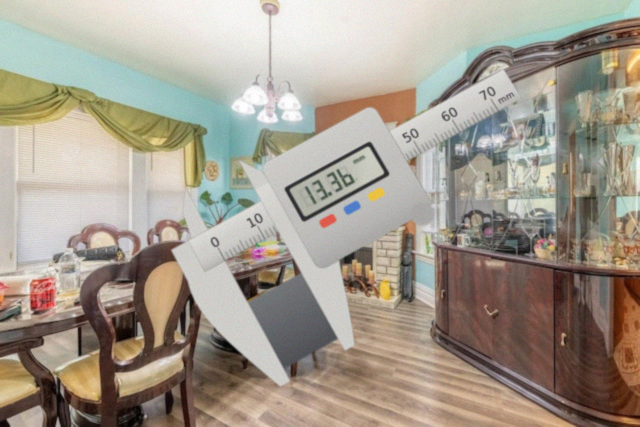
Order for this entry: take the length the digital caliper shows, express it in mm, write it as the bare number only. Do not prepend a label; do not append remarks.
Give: 13.36
